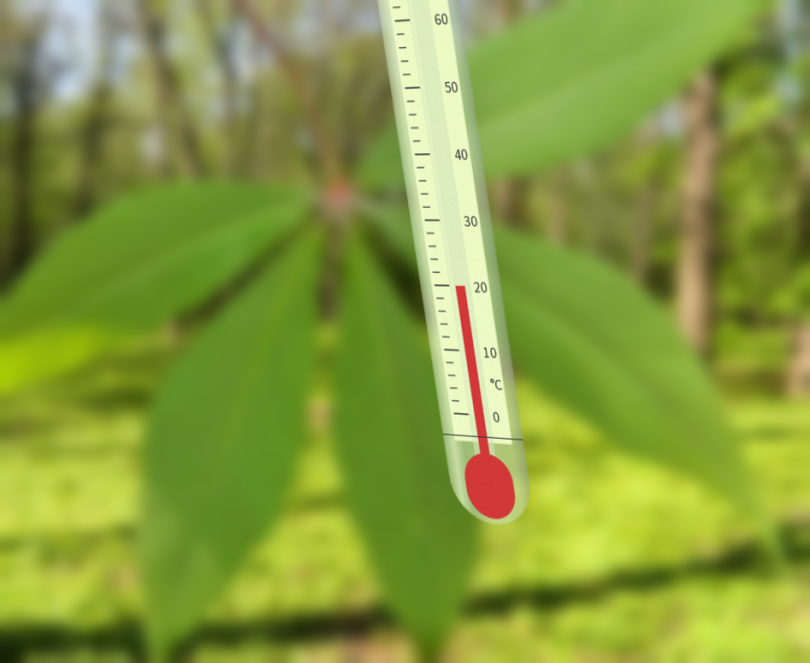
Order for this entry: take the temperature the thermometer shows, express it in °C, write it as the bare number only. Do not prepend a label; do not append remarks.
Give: 20
